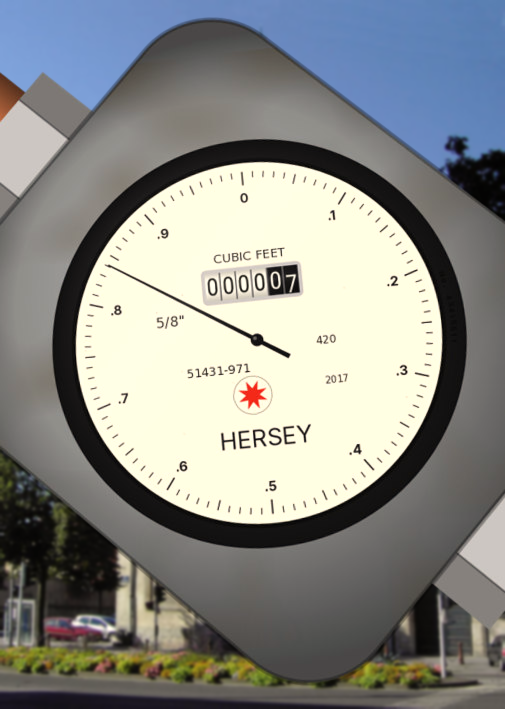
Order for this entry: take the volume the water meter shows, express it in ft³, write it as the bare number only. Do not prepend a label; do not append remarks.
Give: 6.84
